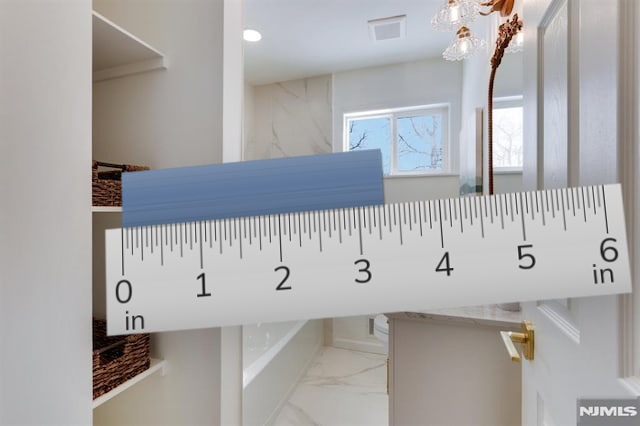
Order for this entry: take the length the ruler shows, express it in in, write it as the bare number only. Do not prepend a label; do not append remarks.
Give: 3.3125
